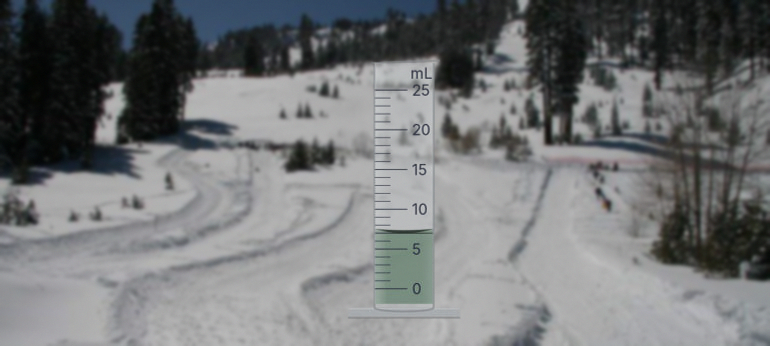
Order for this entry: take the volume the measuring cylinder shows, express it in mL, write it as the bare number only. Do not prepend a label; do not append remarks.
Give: 7
